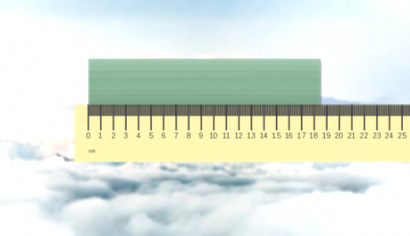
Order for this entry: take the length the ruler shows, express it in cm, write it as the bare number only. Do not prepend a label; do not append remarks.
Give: 18.5
